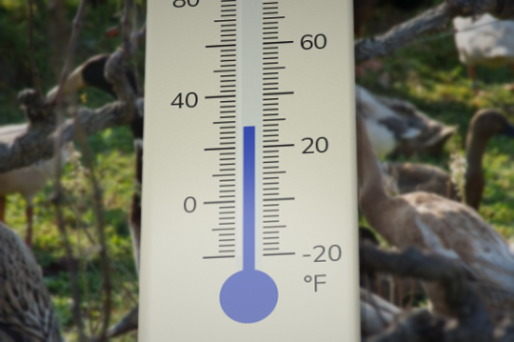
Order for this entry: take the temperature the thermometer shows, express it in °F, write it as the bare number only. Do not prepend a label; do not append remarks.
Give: 28
